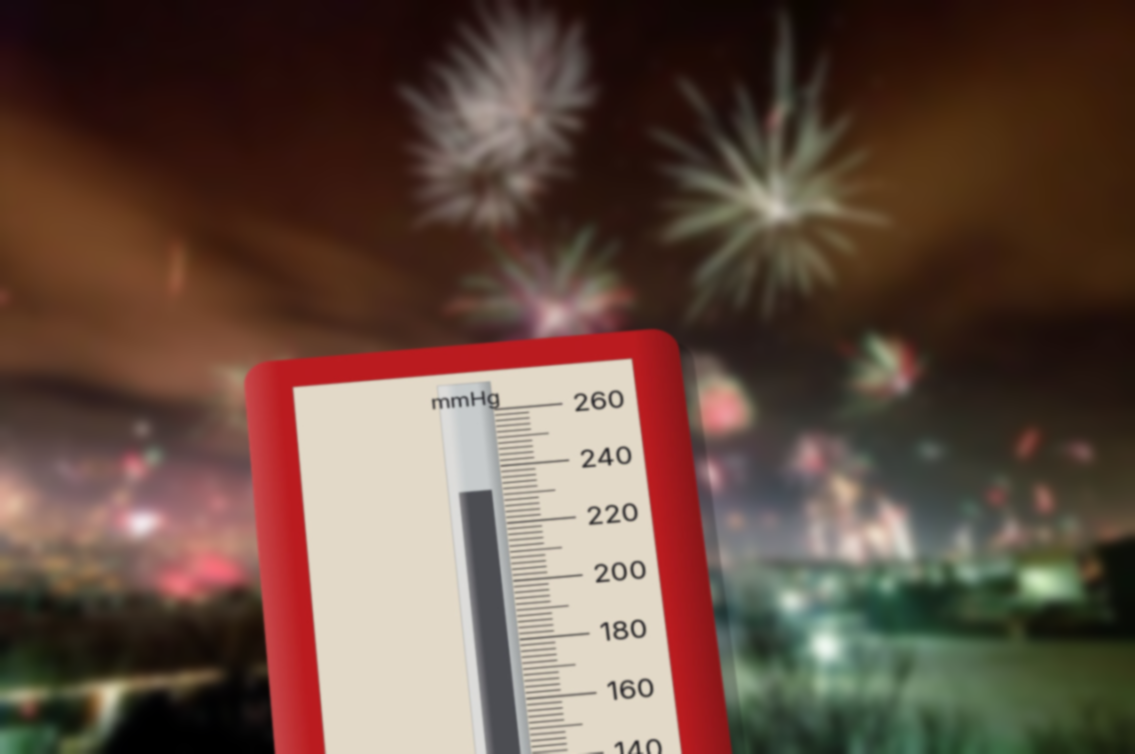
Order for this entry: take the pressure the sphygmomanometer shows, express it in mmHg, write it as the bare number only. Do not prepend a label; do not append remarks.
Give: 232
